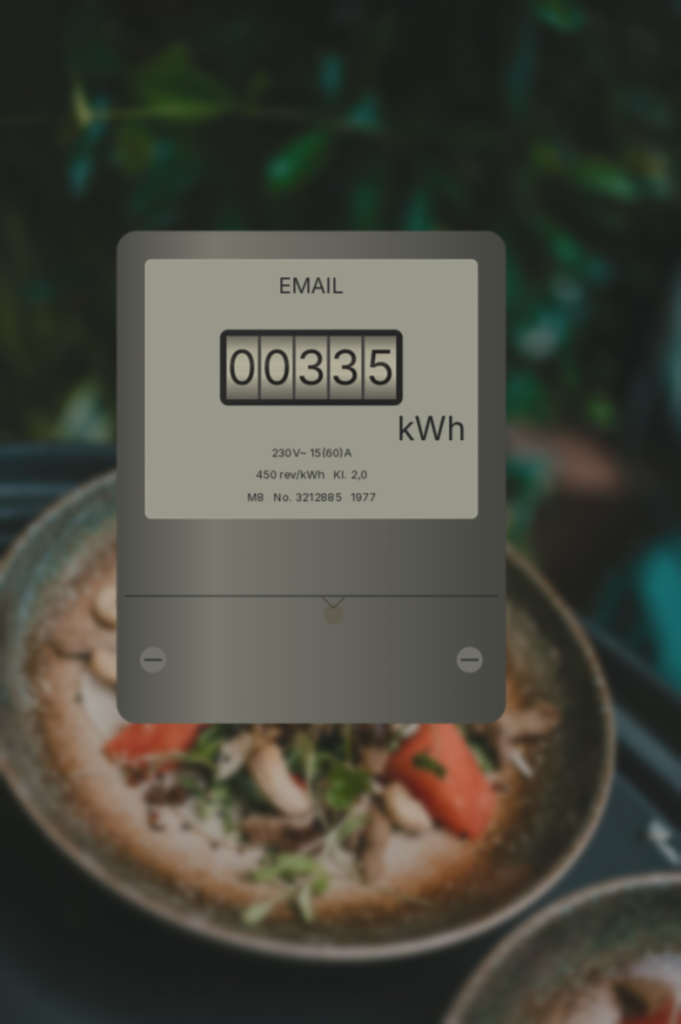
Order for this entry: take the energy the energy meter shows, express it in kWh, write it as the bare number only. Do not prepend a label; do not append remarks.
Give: 335
